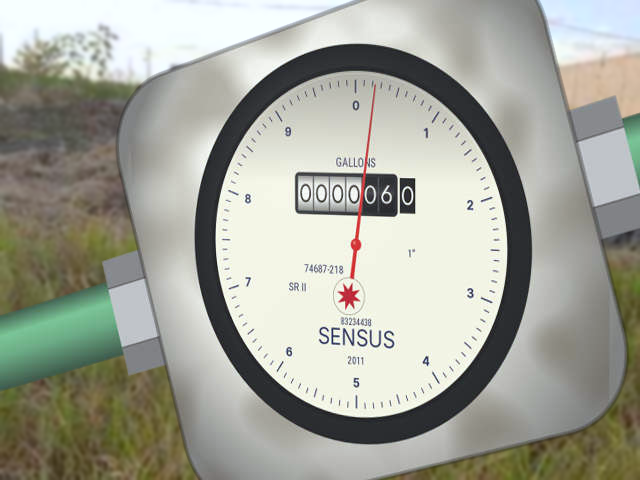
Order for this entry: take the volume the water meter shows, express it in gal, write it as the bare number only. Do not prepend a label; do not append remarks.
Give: 60.2
